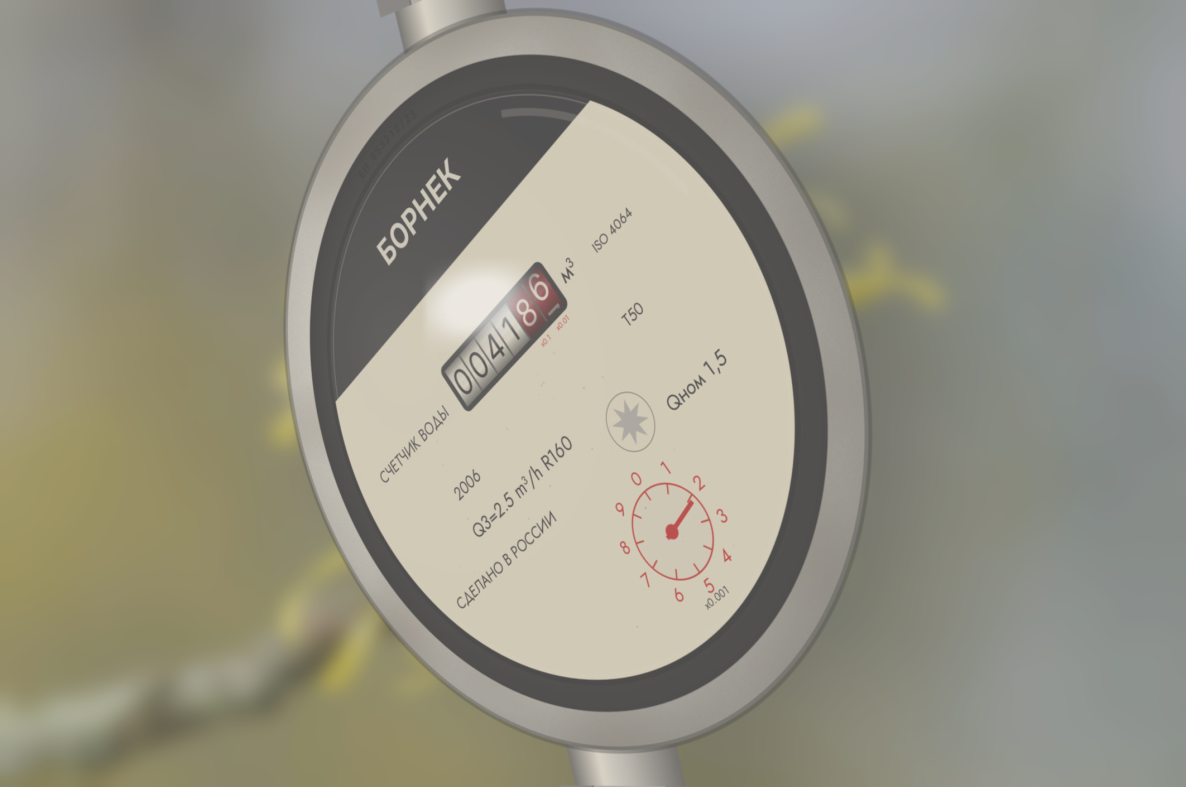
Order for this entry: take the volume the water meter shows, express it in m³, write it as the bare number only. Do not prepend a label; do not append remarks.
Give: 41.862
